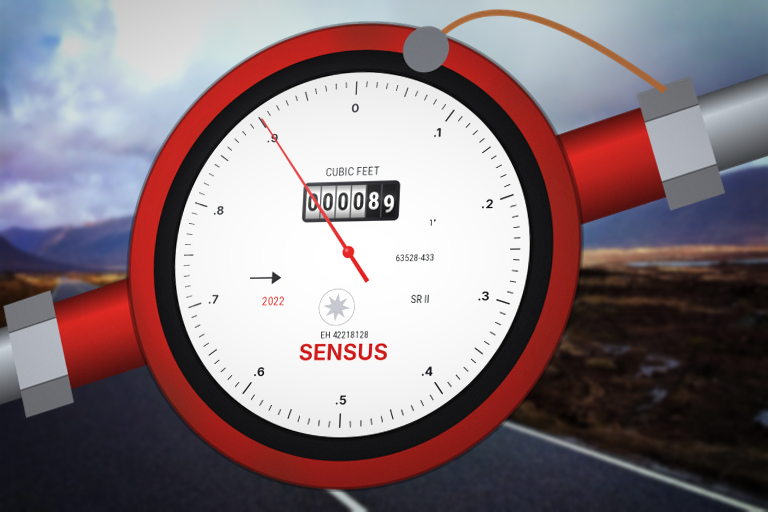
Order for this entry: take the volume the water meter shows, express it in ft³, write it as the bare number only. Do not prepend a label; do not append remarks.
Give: 88.90
